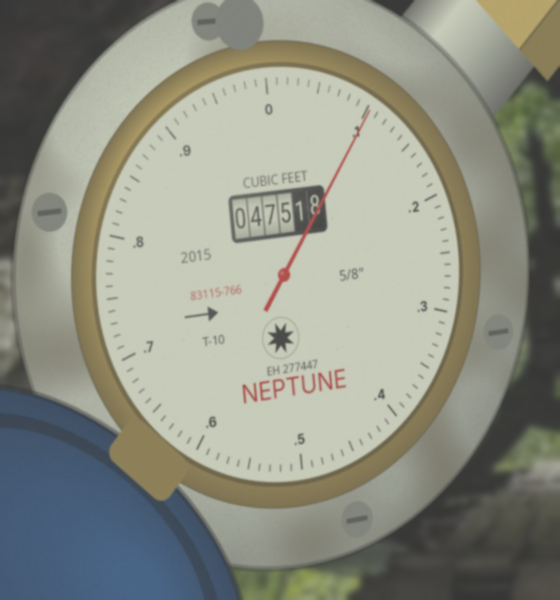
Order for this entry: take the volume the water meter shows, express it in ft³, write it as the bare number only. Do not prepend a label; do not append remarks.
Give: 47518.10
